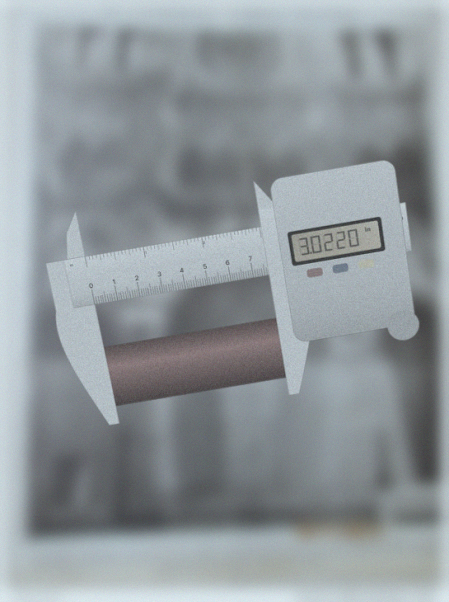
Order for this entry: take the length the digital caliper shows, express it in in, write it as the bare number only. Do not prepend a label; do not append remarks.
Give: 3.0220
